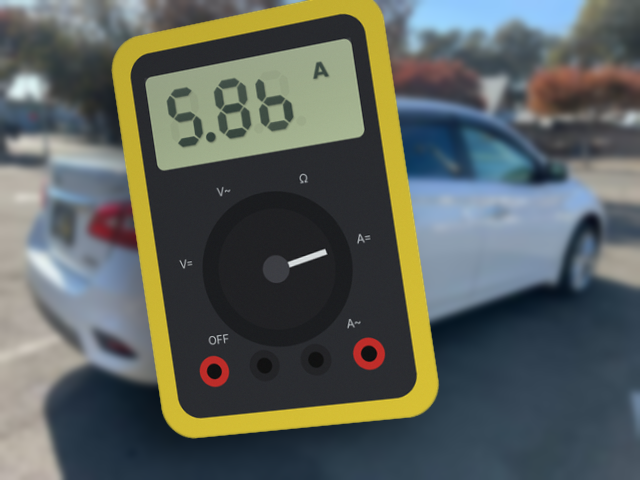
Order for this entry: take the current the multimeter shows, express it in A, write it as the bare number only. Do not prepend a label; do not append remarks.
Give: 5.86
